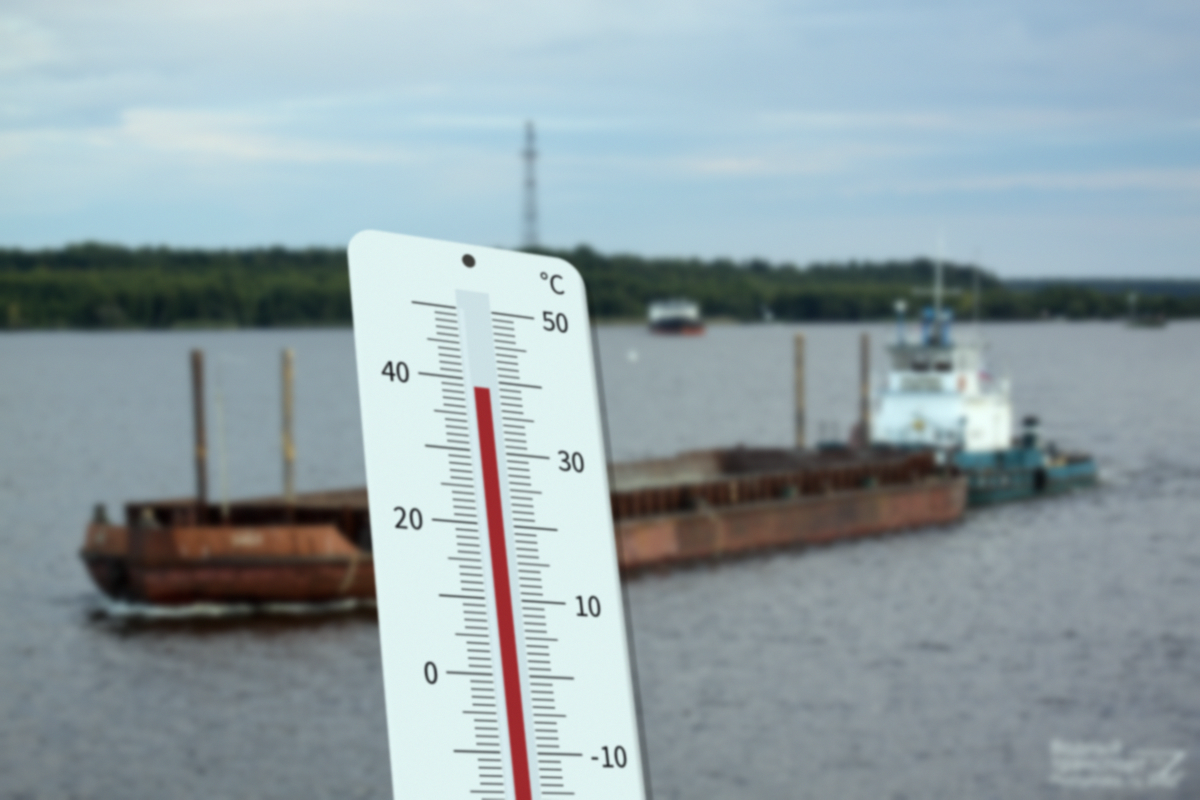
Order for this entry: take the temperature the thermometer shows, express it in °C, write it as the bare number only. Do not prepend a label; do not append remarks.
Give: 39
